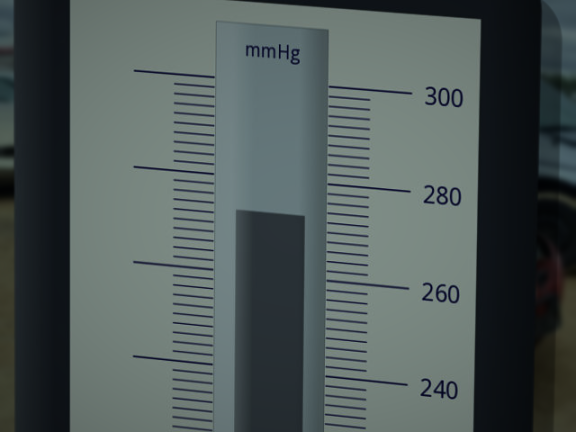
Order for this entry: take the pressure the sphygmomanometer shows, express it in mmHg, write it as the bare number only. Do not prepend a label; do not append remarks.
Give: 273
